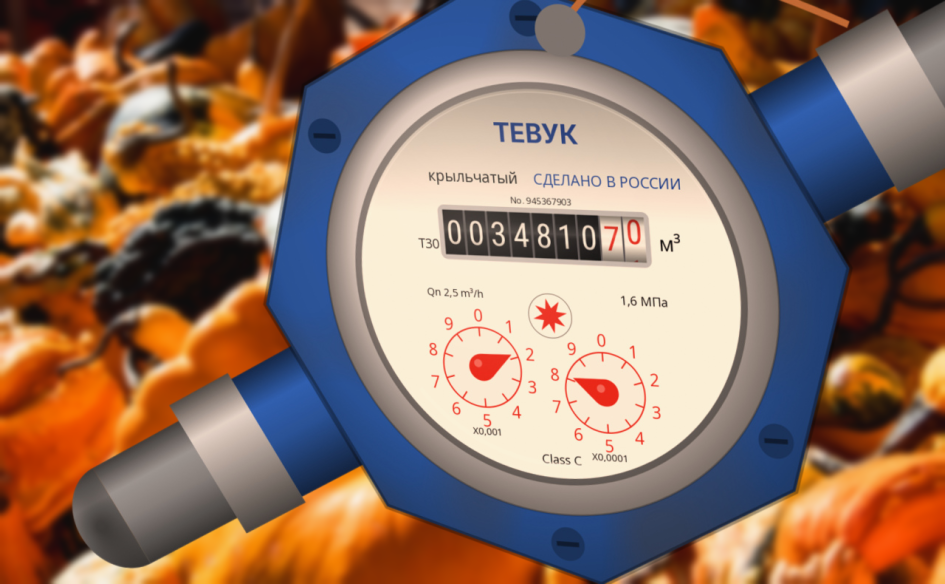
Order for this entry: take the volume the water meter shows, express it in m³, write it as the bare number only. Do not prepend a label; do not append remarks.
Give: 34810.7018
